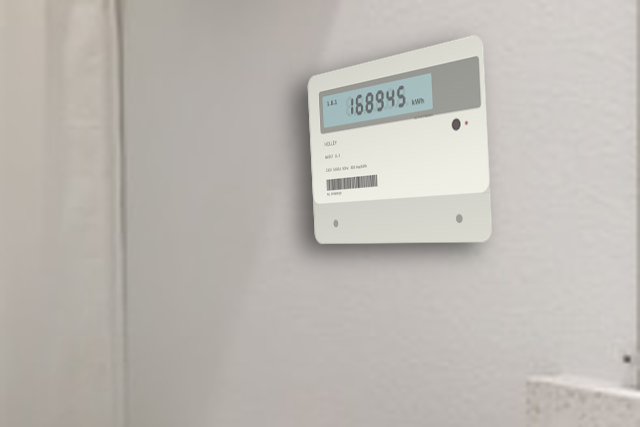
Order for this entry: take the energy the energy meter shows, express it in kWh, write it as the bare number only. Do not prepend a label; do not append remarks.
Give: 168945
